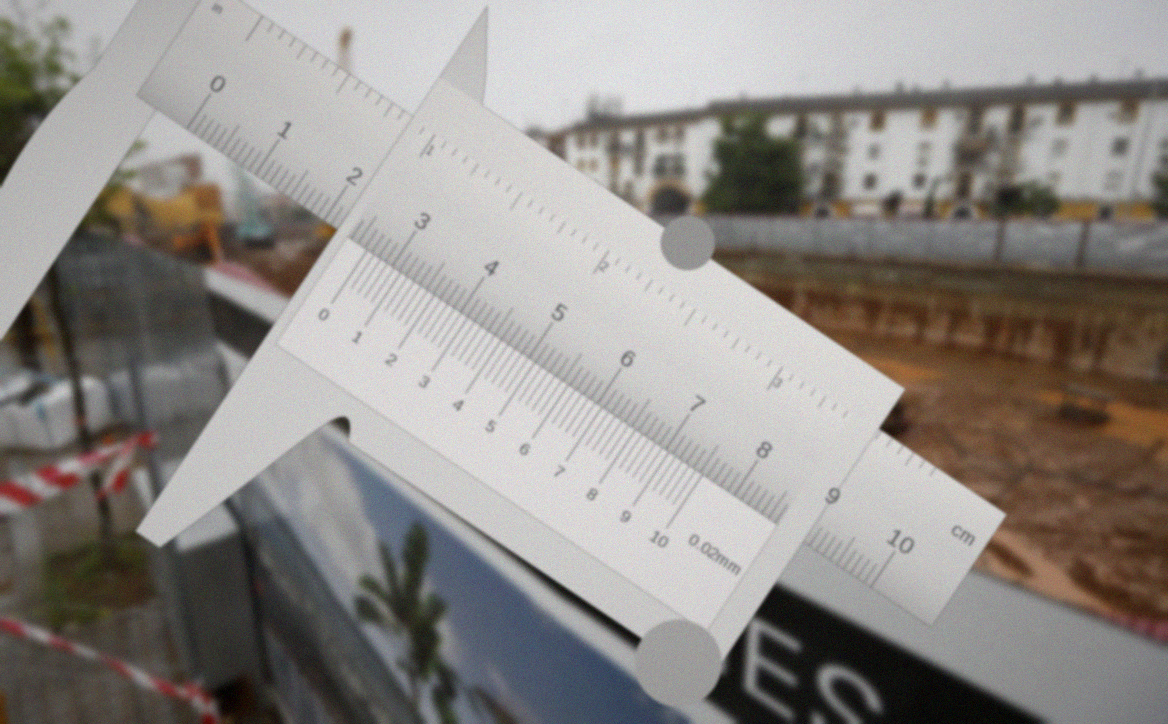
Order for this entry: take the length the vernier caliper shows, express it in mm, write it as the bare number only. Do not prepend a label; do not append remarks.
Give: 26.4
